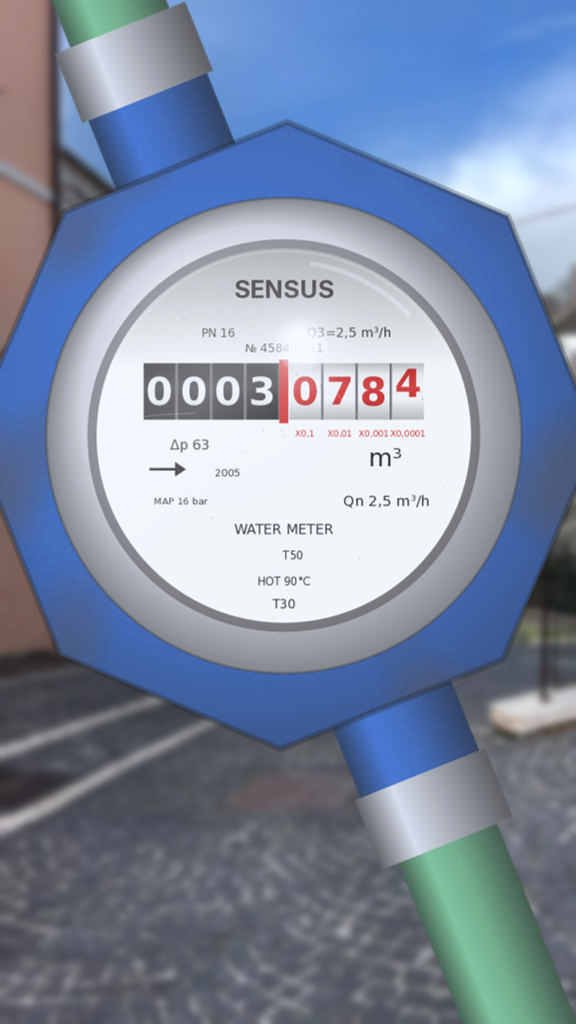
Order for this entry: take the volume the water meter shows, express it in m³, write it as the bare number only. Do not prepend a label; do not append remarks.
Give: 3.0784
